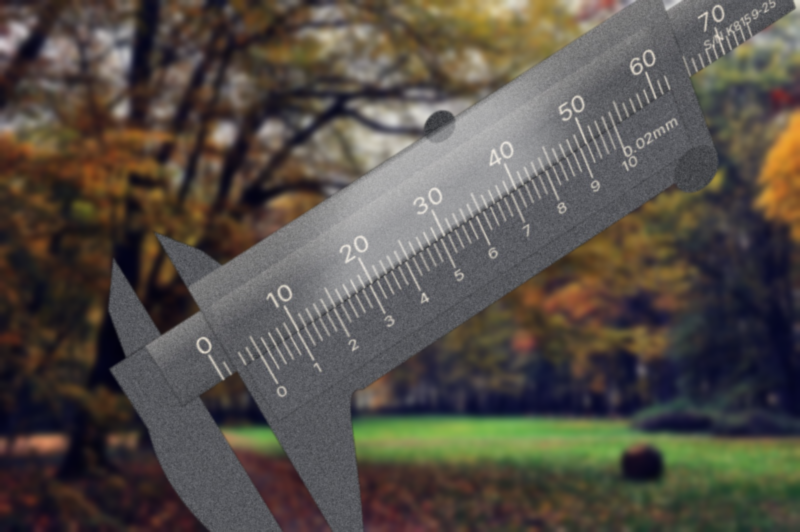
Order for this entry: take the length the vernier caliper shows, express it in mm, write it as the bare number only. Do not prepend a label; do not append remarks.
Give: 5.0
